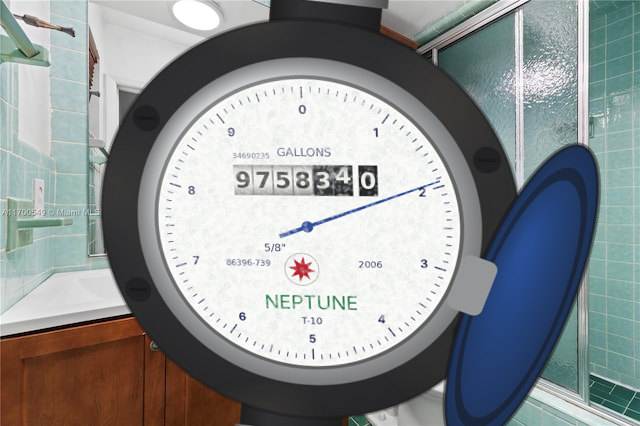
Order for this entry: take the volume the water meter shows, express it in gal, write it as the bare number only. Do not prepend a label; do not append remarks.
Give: 9758341.9
